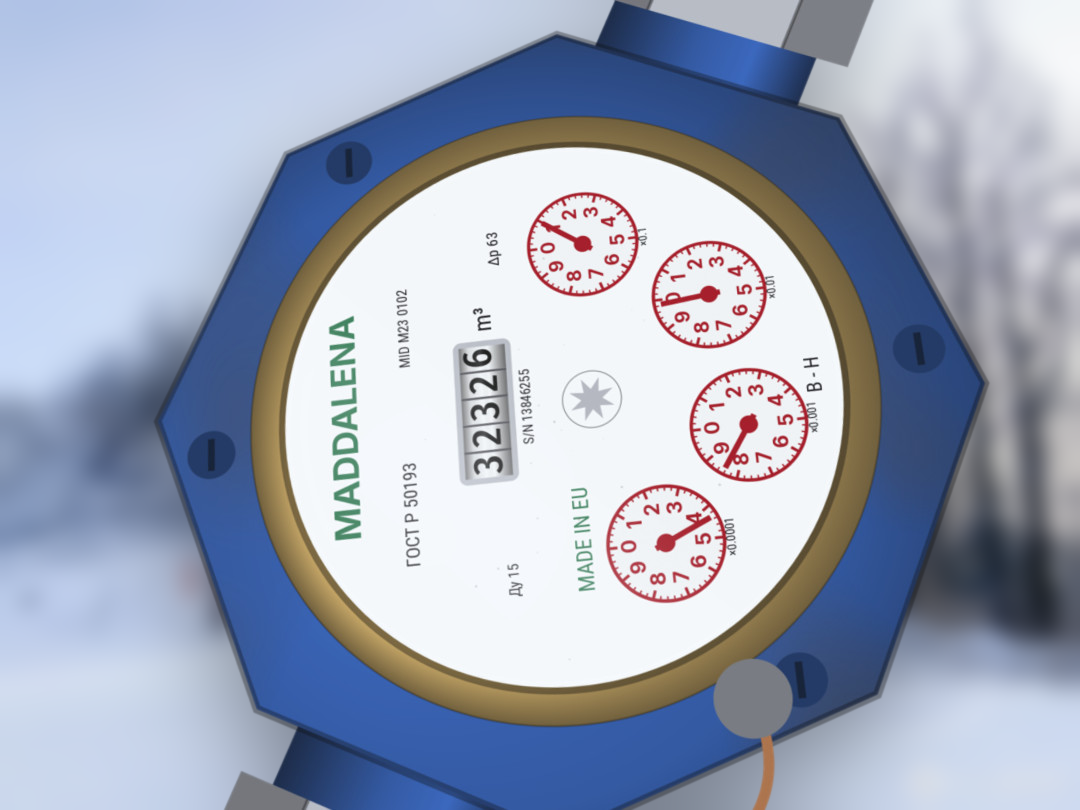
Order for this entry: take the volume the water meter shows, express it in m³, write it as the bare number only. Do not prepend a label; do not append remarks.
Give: 32326.0984
